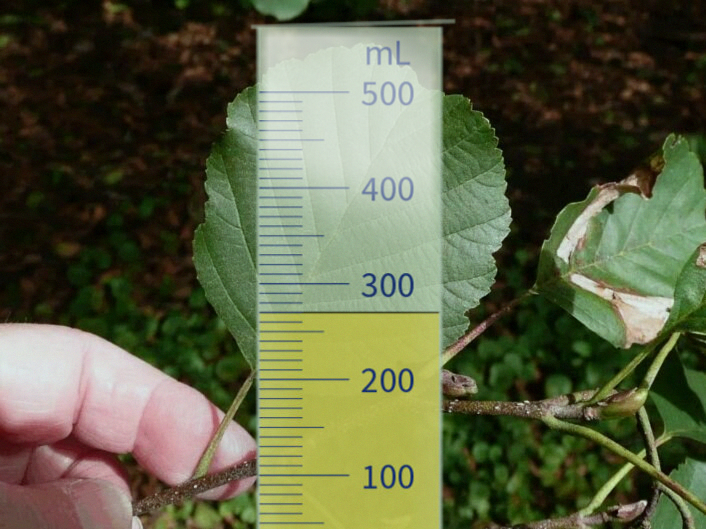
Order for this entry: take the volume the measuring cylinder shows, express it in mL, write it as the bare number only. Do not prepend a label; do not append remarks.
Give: 270
